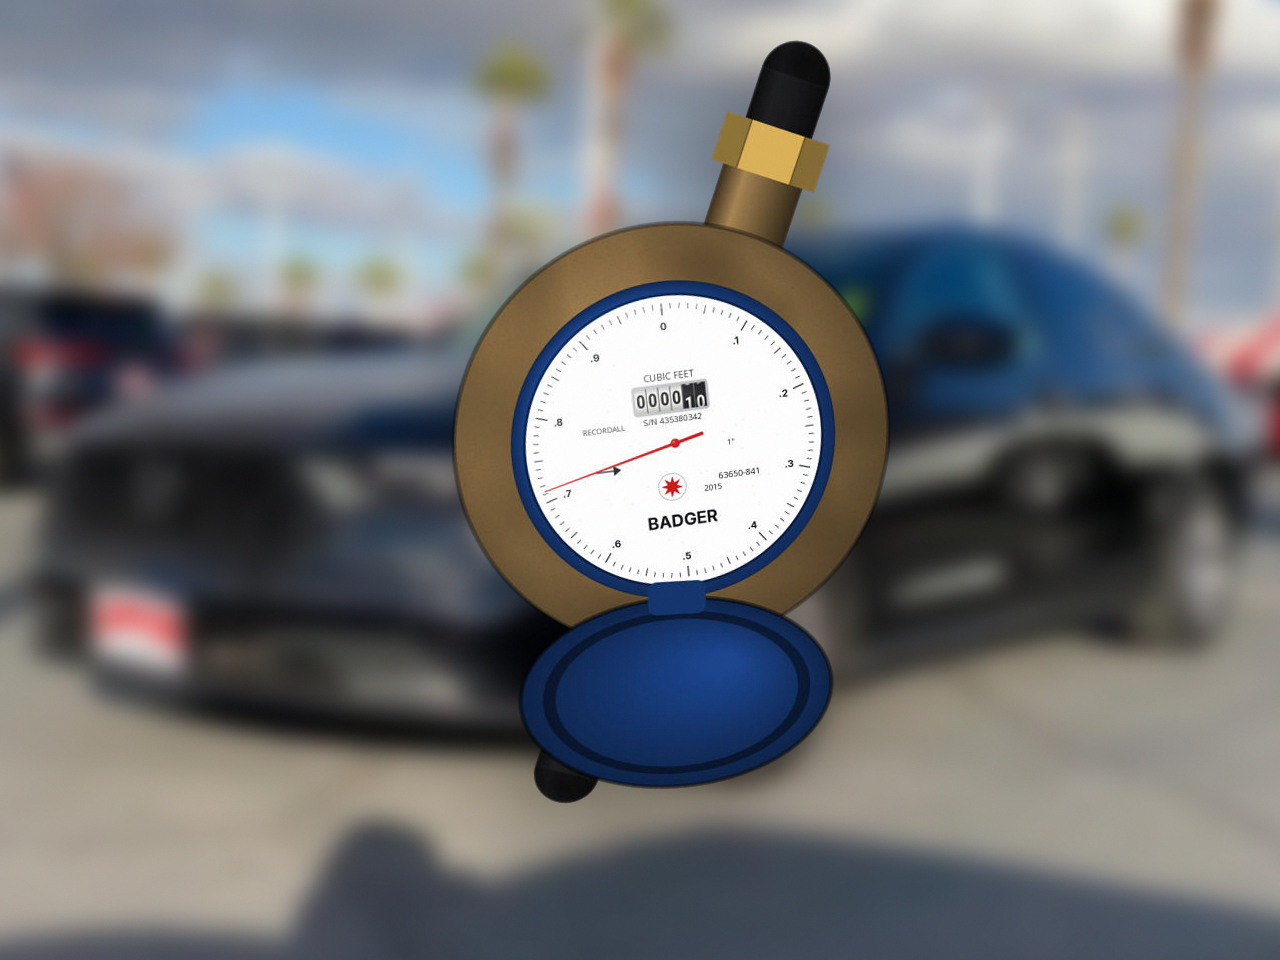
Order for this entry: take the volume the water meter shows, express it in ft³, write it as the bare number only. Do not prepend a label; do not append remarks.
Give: 9.71
